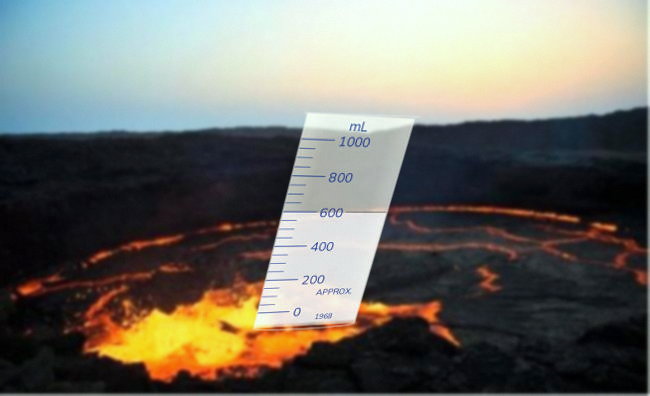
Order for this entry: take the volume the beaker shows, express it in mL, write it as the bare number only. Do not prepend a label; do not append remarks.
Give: 600
